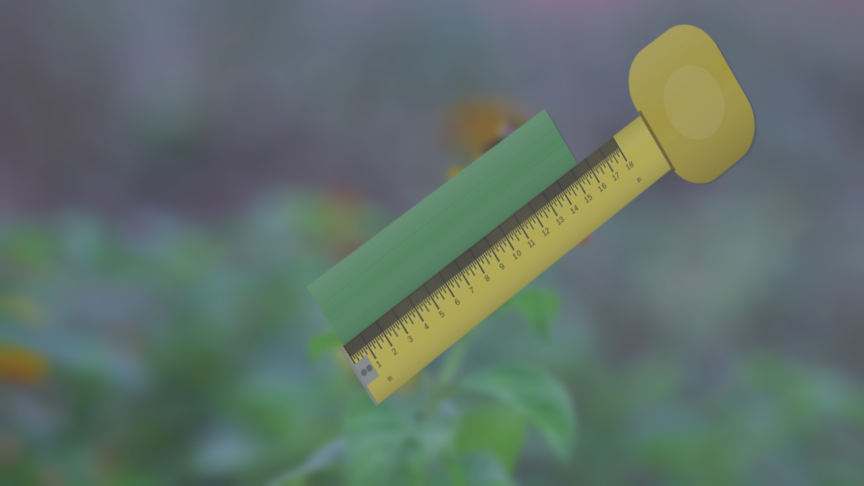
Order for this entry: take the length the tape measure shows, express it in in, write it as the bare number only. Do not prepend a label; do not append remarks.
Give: 15.5
